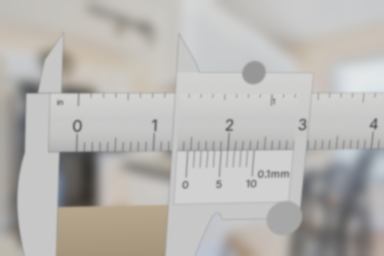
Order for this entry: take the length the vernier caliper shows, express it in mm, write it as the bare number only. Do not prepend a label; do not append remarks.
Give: 14.6
